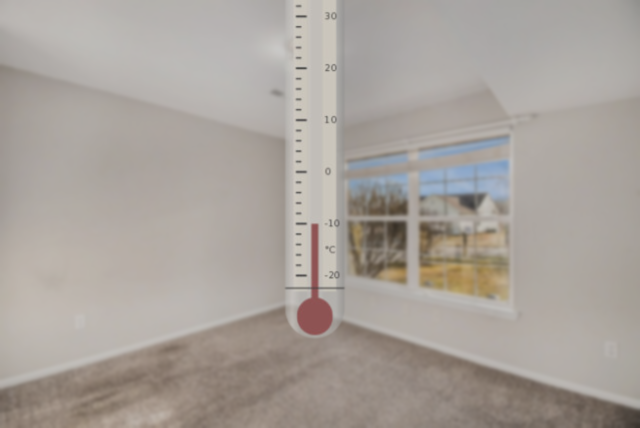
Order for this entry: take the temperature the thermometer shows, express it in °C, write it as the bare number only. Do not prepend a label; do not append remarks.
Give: -10
